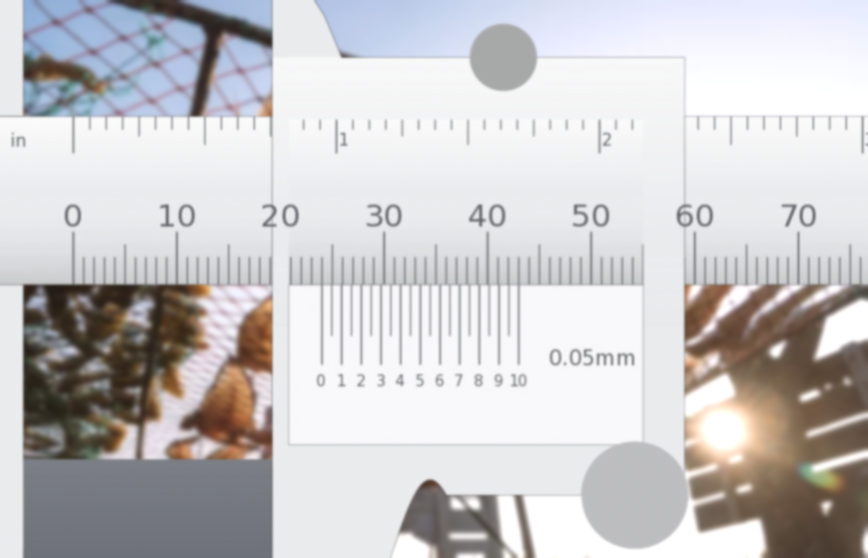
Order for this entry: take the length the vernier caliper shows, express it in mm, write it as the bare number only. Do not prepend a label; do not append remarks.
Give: 24.0
